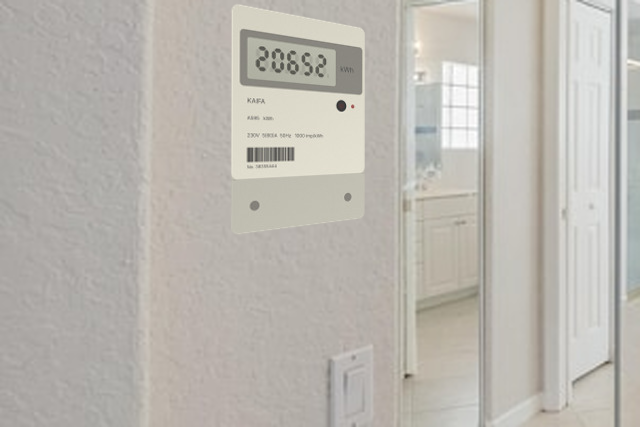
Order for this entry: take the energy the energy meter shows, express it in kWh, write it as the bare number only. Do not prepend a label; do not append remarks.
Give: 20652
